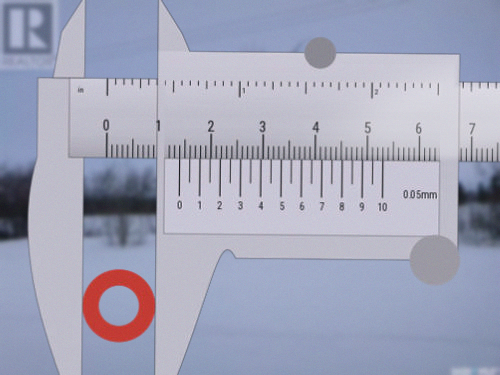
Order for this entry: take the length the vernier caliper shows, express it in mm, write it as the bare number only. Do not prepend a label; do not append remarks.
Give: 14.0
